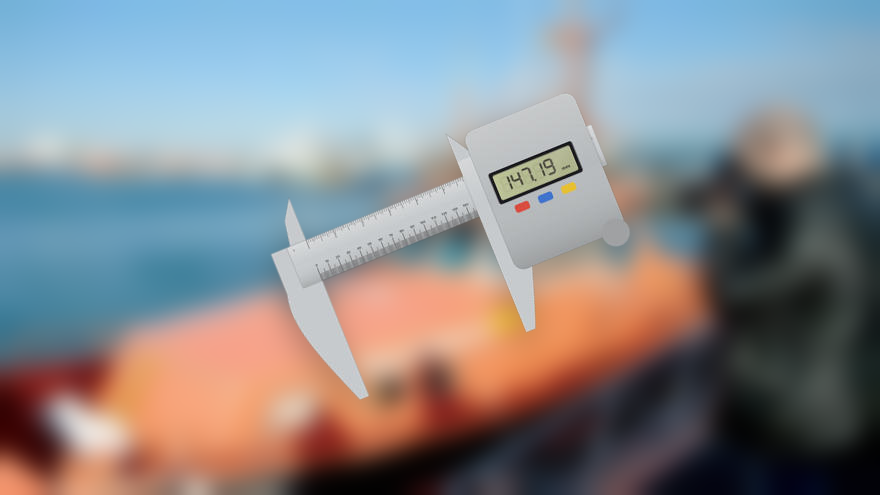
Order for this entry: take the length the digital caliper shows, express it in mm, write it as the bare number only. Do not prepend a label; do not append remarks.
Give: 147.19
